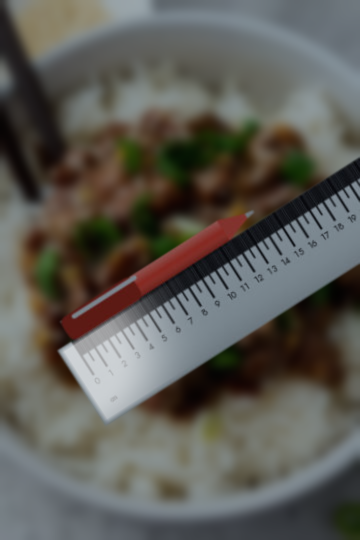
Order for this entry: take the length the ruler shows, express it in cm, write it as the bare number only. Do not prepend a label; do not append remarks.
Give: 14
